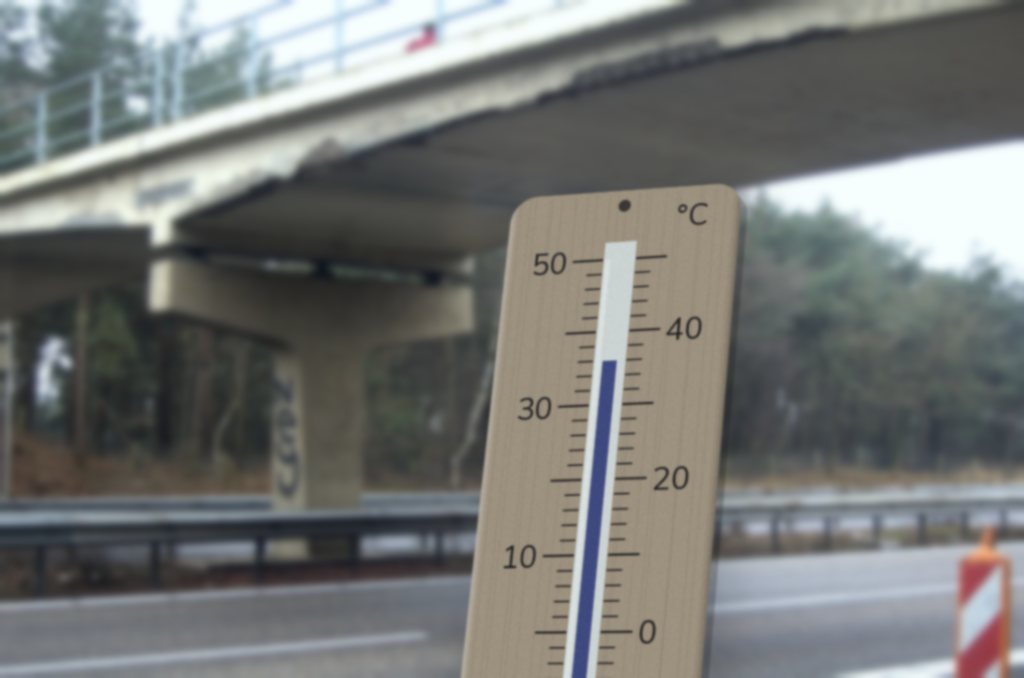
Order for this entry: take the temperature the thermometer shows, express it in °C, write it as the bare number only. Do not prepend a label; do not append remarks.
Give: 36
